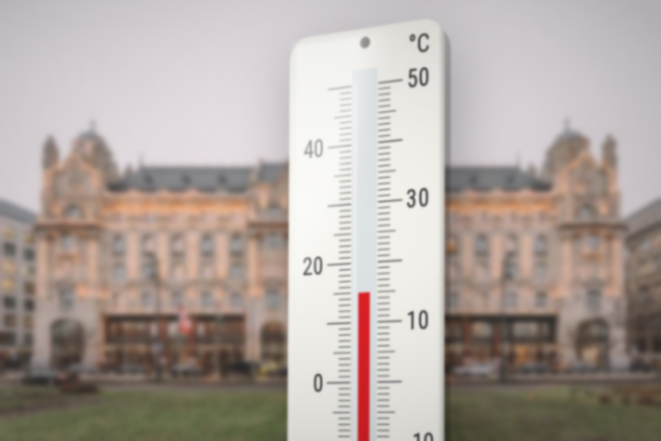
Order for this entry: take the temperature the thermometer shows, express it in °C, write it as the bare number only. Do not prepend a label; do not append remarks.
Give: 15
